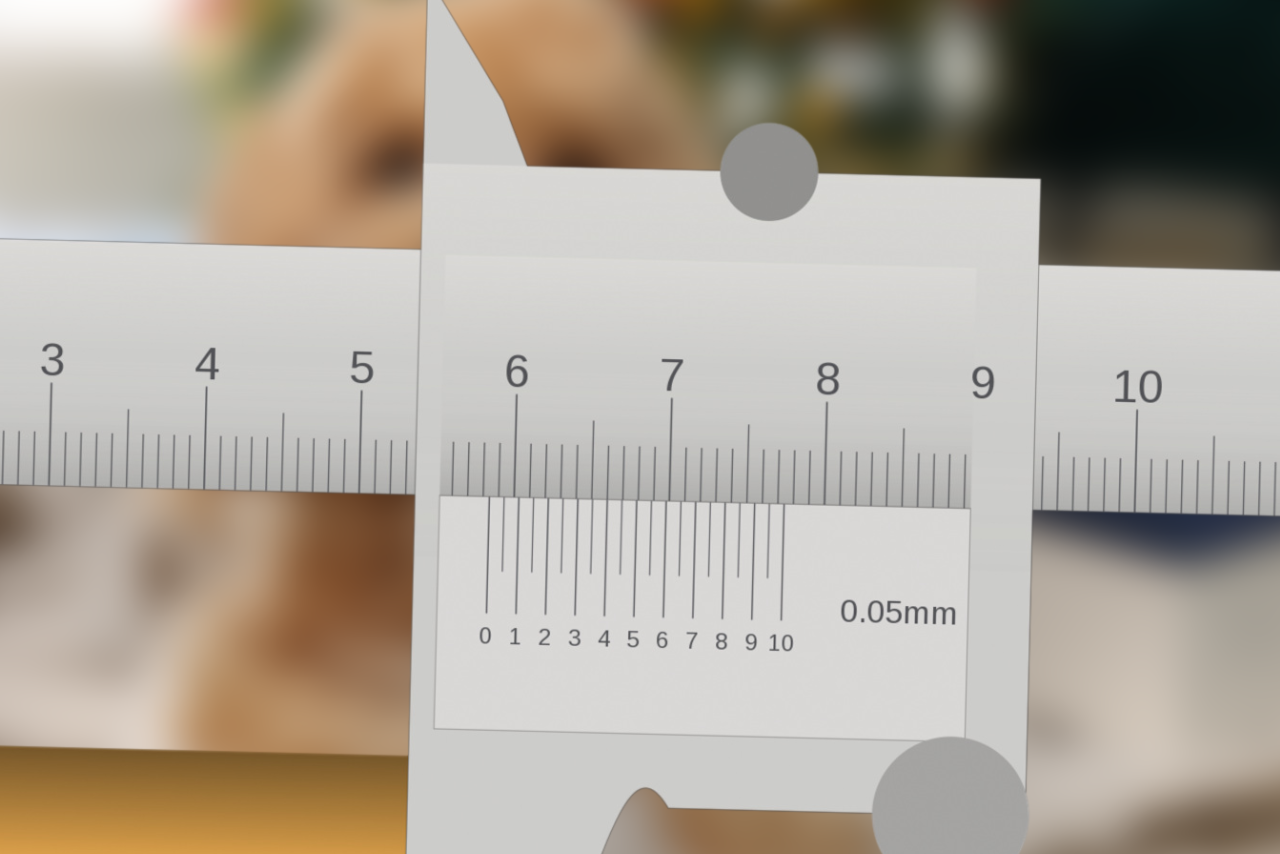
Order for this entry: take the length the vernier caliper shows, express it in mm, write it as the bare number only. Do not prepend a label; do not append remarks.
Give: 58.4
